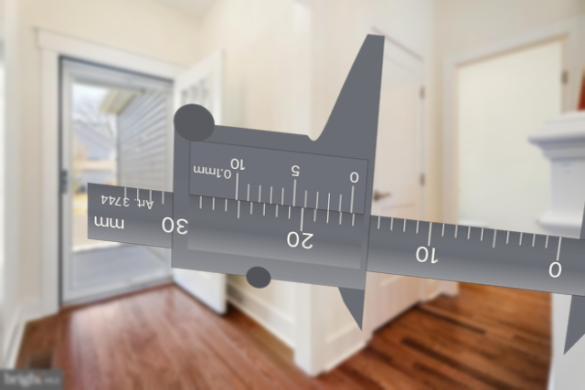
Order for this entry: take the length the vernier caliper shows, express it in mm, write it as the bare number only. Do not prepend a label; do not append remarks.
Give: 16.2
